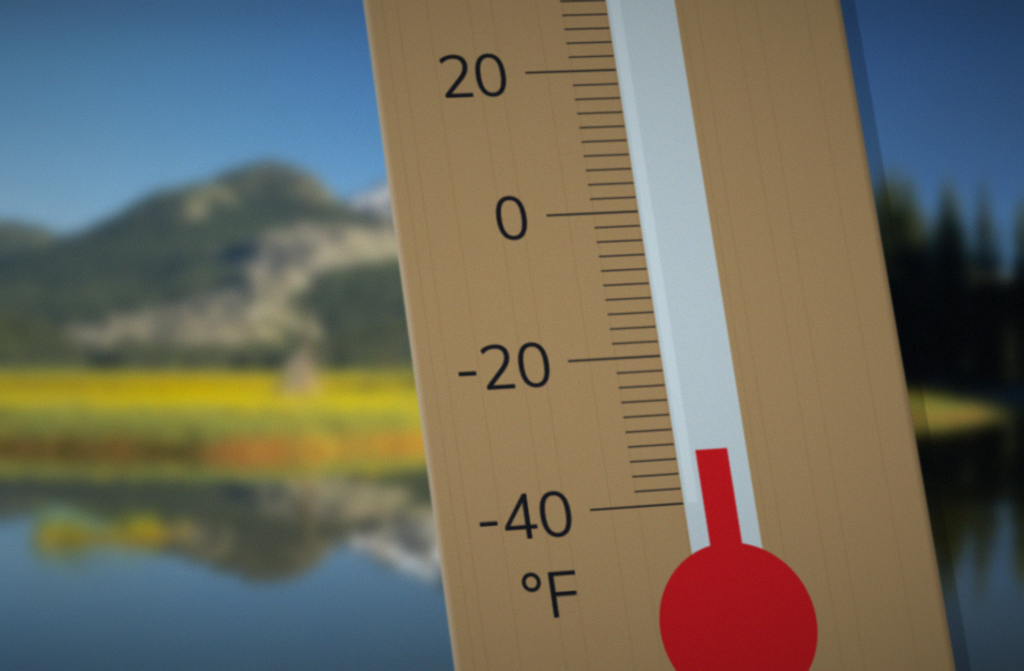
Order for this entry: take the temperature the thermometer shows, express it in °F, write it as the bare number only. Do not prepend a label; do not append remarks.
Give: -33
